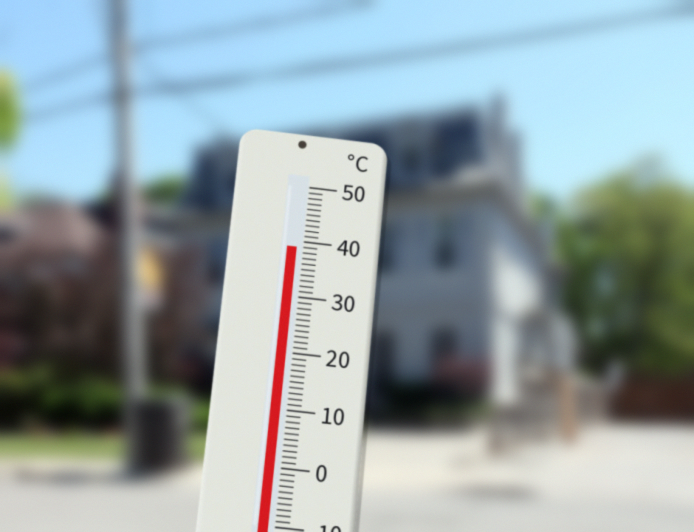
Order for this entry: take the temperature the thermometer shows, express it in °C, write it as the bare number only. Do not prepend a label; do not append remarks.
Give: 39
